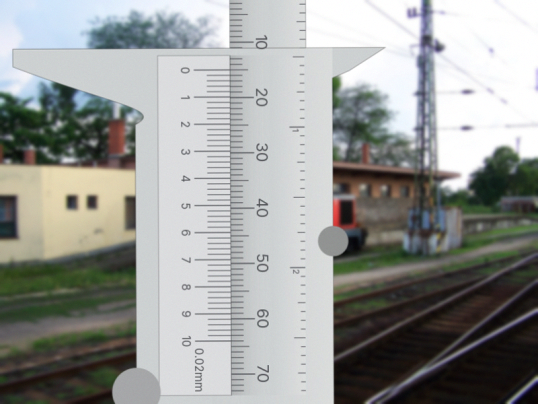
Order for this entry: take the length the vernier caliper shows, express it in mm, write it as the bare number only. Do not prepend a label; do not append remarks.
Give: 15.0
